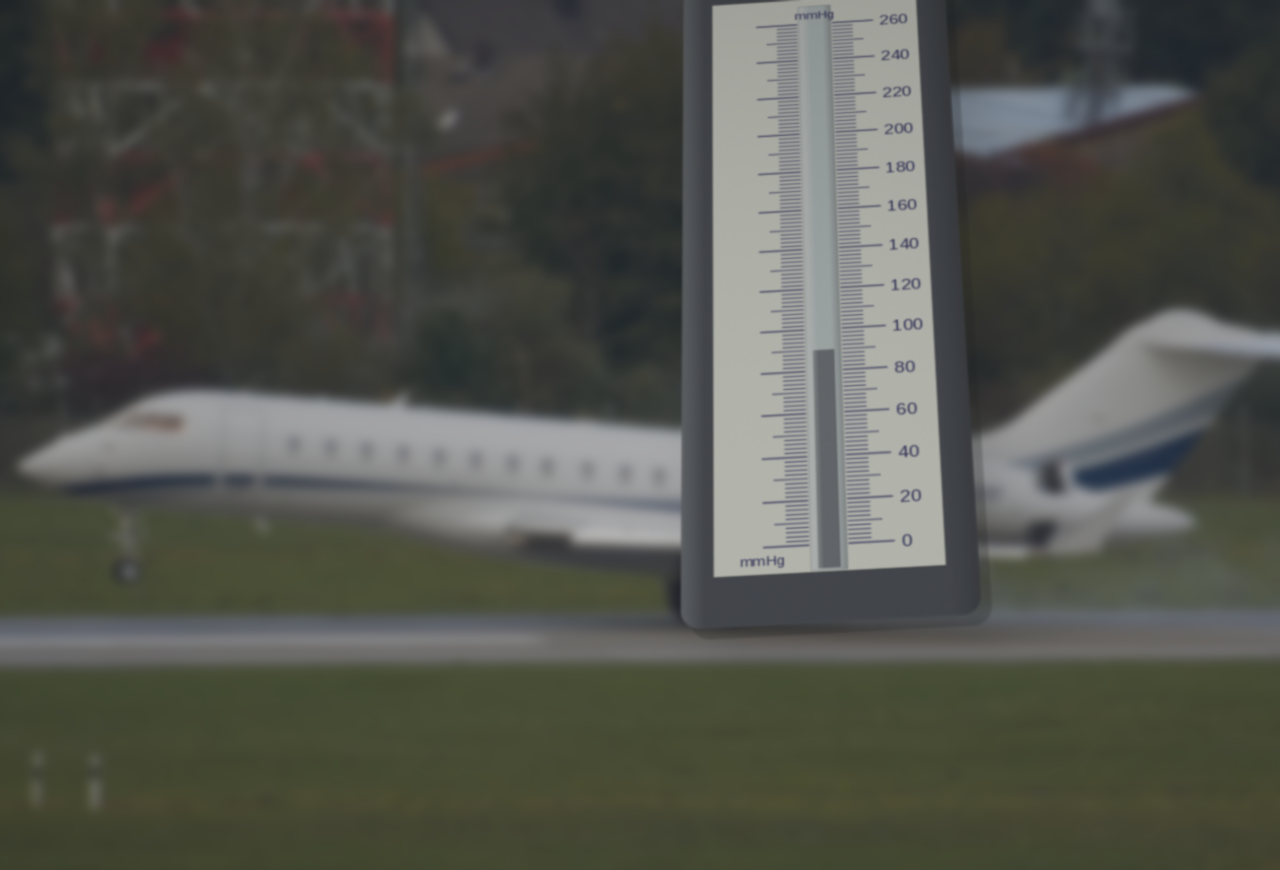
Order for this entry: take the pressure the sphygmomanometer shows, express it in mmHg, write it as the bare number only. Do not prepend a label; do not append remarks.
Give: 90
